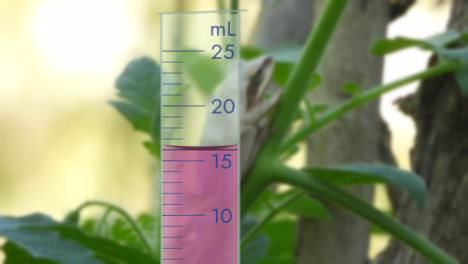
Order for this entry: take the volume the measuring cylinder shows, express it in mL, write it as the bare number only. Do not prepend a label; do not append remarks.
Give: 16
